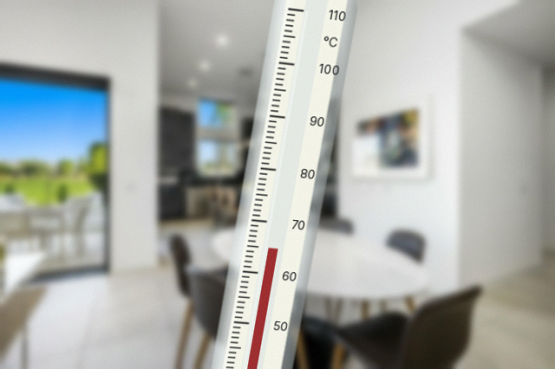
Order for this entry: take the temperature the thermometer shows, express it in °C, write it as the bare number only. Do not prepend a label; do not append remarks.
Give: 65
